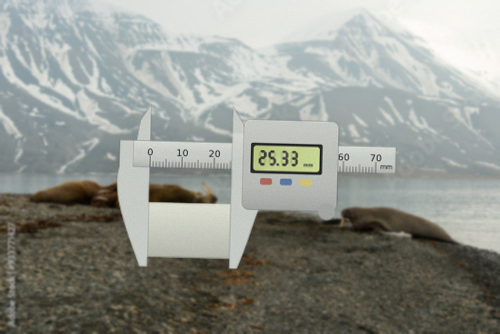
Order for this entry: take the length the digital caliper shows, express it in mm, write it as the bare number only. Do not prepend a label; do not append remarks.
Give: 25.33
